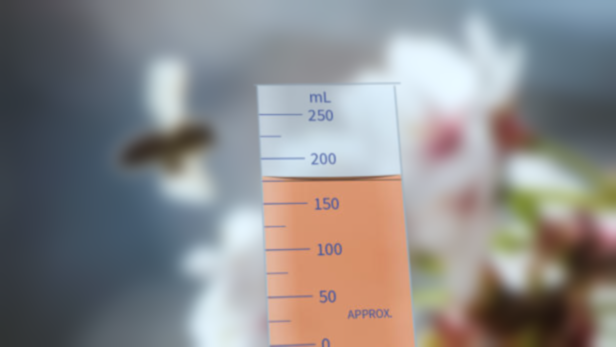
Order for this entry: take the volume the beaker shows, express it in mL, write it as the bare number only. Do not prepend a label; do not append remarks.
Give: 175
